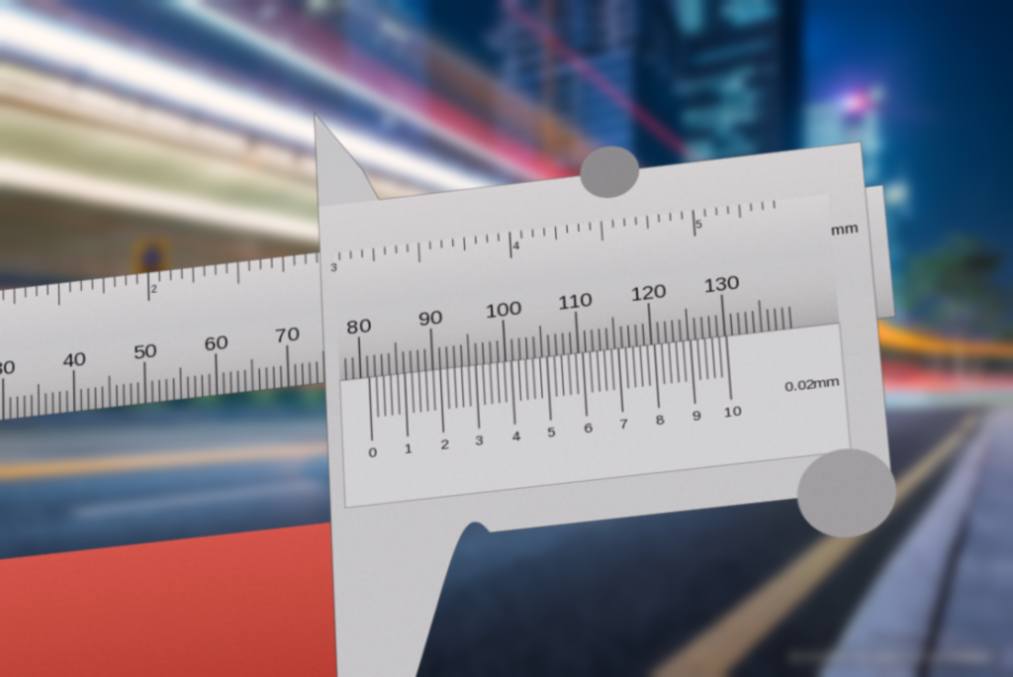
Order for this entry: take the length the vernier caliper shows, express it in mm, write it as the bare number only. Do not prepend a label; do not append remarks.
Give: 81.2
